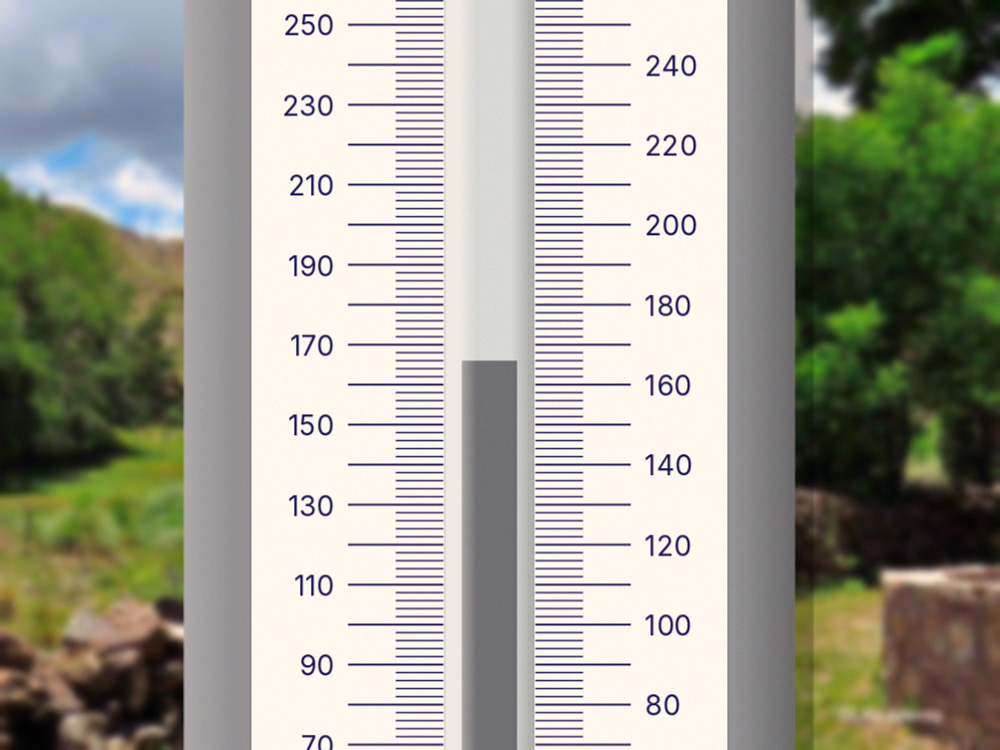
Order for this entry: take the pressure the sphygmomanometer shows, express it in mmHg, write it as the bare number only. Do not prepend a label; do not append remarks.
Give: 166
